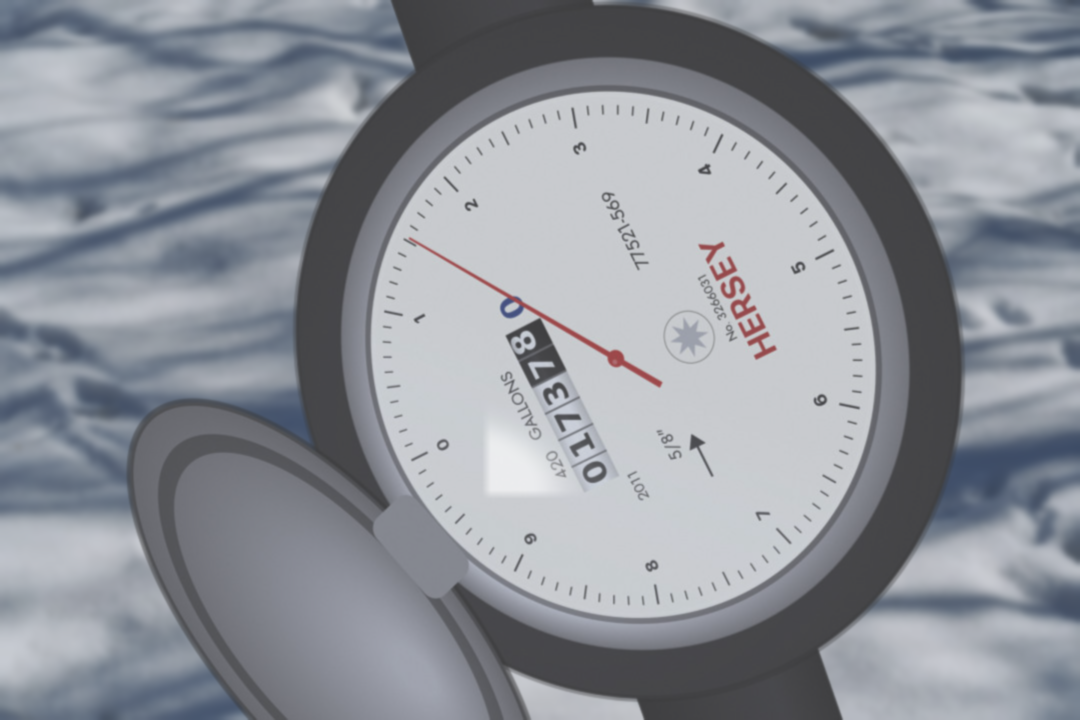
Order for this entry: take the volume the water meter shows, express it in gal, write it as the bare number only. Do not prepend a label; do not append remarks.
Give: 173781.5
